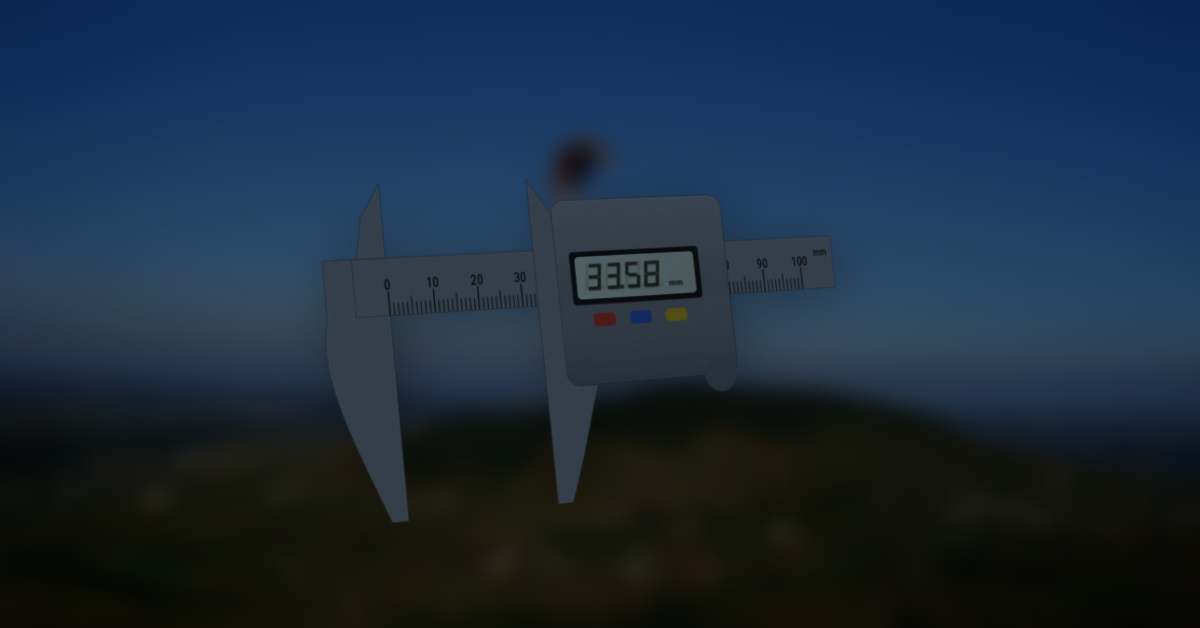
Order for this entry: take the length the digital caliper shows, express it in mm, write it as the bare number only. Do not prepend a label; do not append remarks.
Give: 33.58
